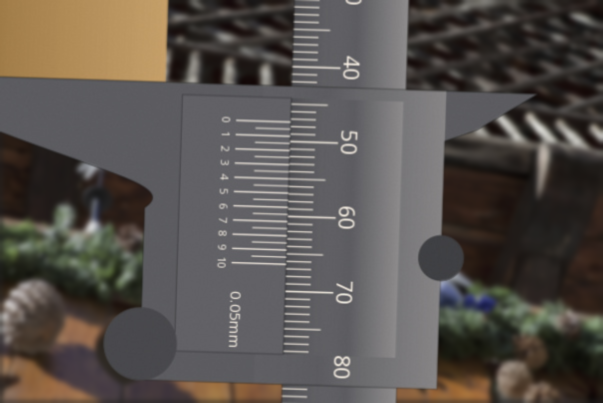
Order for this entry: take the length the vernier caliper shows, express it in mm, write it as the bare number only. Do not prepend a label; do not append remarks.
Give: 47.4
